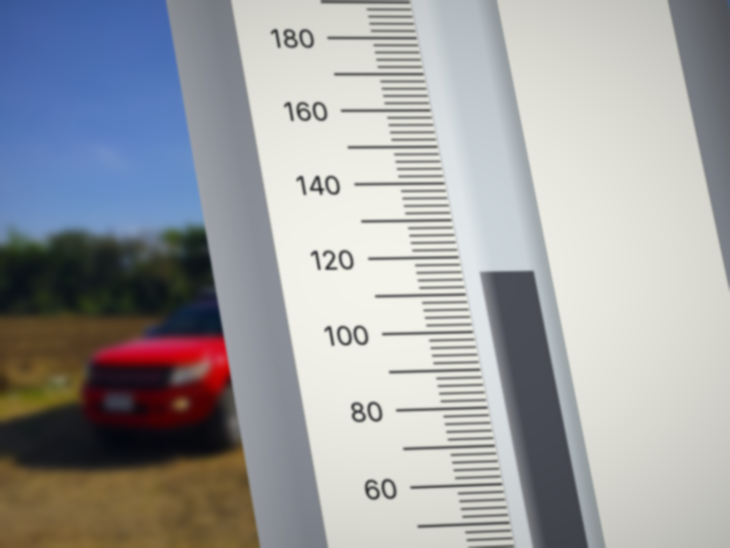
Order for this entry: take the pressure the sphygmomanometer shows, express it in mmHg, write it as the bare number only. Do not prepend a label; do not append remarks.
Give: 116
